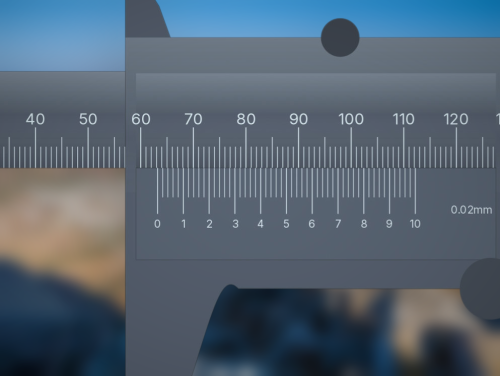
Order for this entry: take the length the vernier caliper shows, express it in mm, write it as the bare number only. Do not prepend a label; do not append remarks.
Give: 63.2
